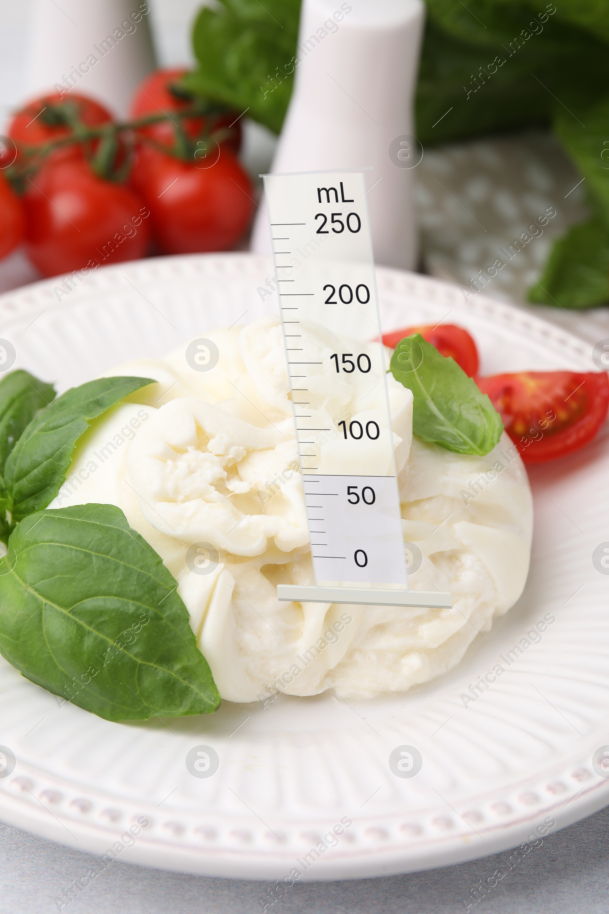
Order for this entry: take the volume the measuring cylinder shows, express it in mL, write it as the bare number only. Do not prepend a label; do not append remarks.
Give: 65
